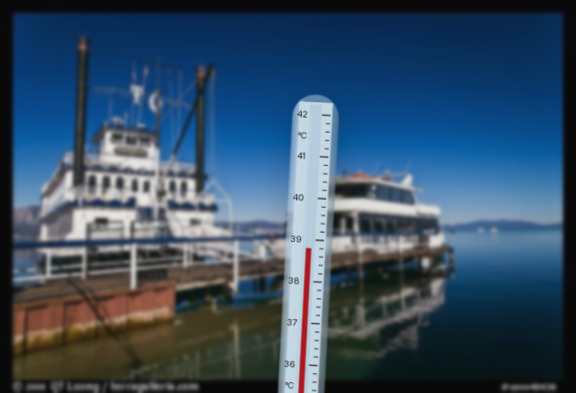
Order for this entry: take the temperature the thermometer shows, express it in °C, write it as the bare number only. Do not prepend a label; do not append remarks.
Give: 38.8
